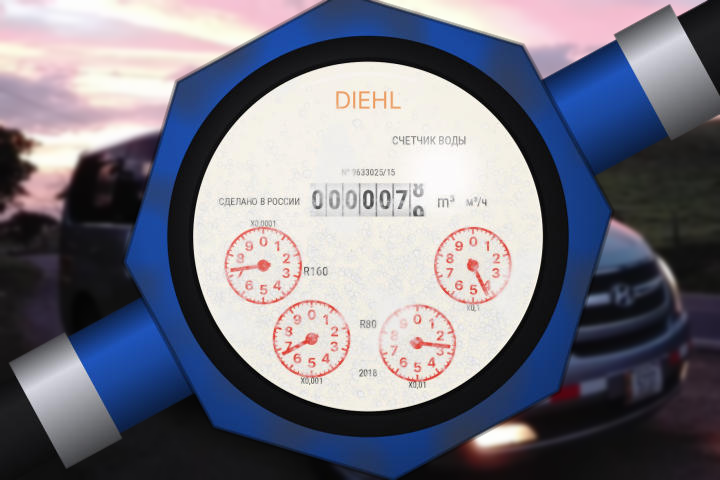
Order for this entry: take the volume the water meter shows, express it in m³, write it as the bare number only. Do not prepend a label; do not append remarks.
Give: 78.4267
